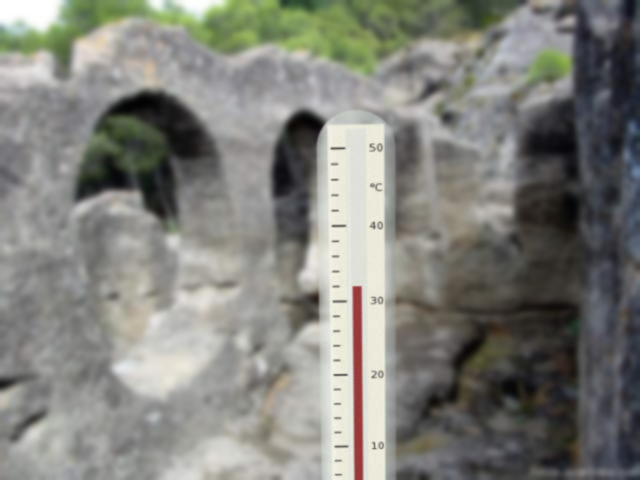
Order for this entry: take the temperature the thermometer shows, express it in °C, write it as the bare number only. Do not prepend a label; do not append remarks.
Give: 32
